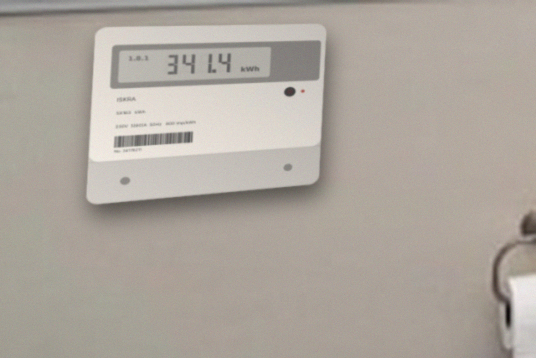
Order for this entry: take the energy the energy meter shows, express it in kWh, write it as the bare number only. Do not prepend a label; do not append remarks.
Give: 341.4
